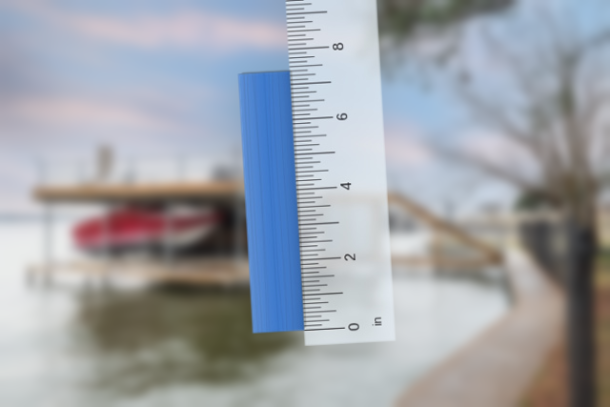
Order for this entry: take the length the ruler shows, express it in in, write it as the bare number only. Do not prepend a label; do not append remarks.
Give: 7.375
